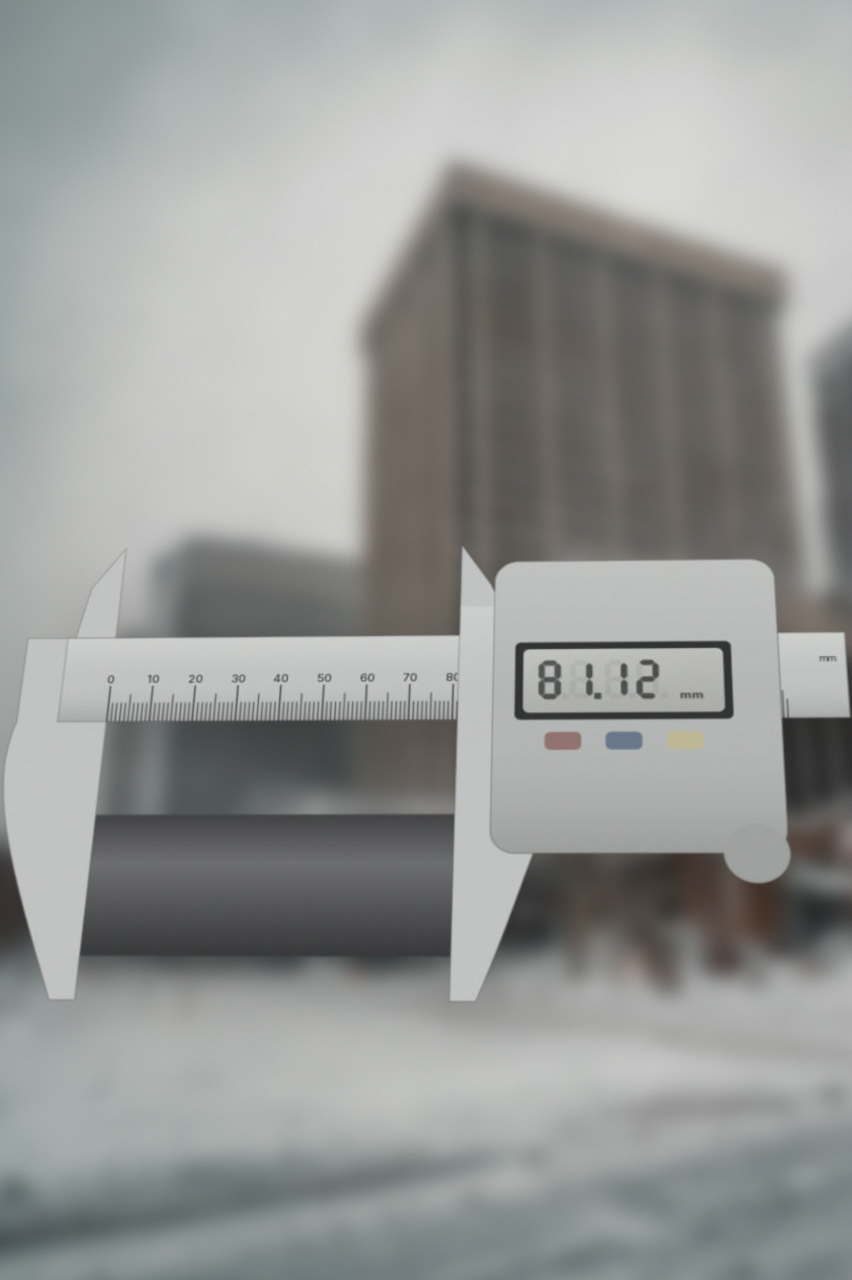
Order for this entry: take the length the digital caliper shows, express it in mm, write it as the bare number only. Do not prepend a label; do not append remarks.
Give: 81.12
